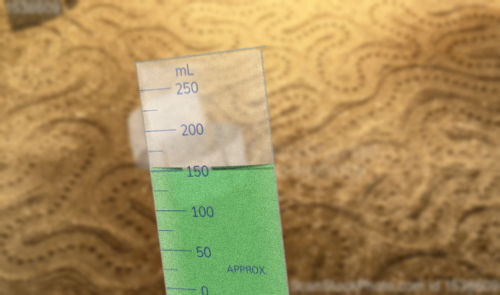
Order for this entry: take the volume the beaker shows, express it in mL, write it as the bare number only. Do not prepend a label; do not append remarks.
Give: 150
